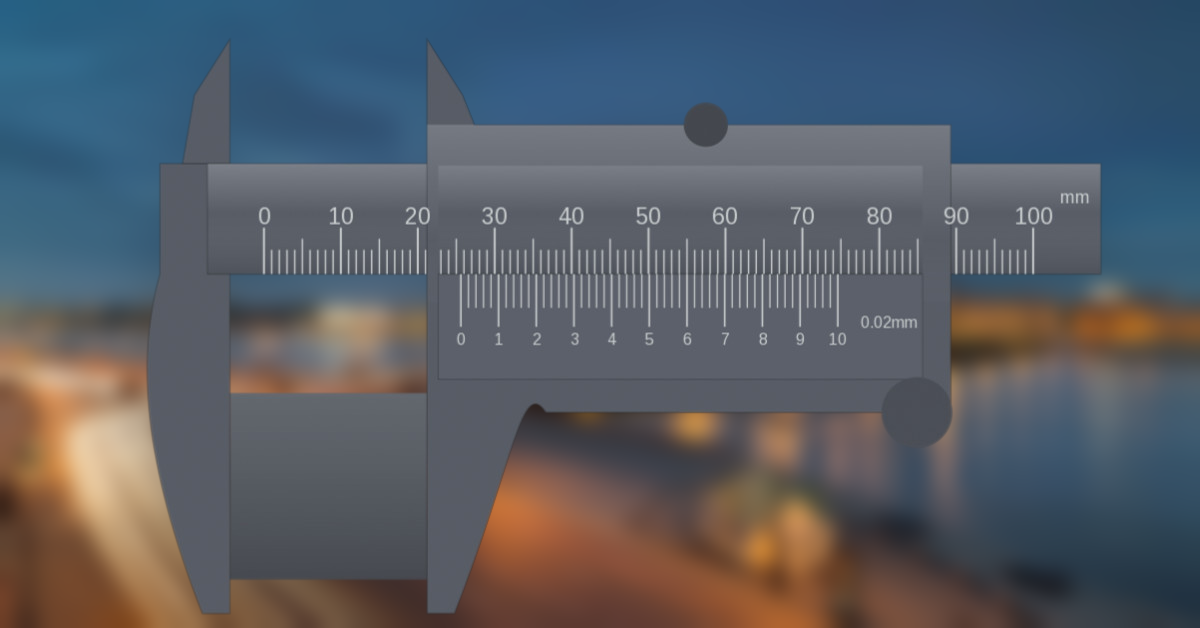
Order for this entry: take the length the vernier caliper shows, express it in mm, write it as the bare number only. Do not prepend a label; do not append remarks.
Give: 25.6
